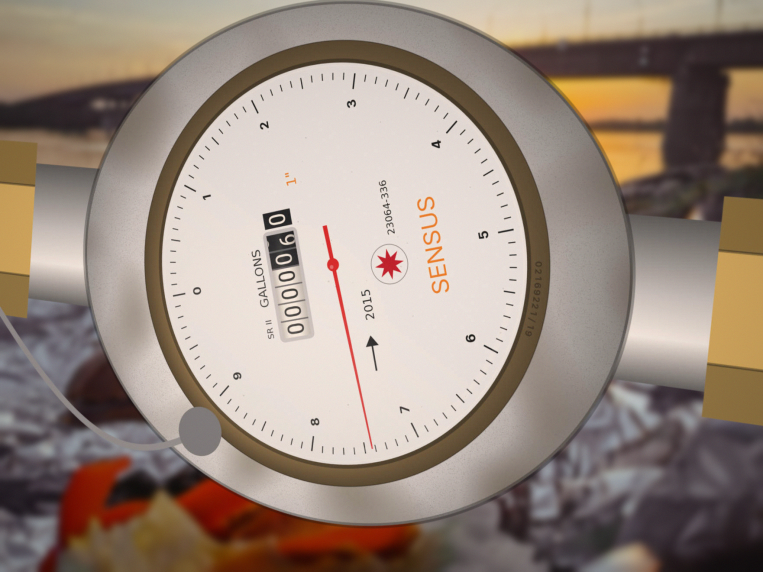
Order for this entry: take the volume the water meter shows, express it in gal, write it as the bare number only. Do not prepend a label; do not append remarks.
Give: 57.4
